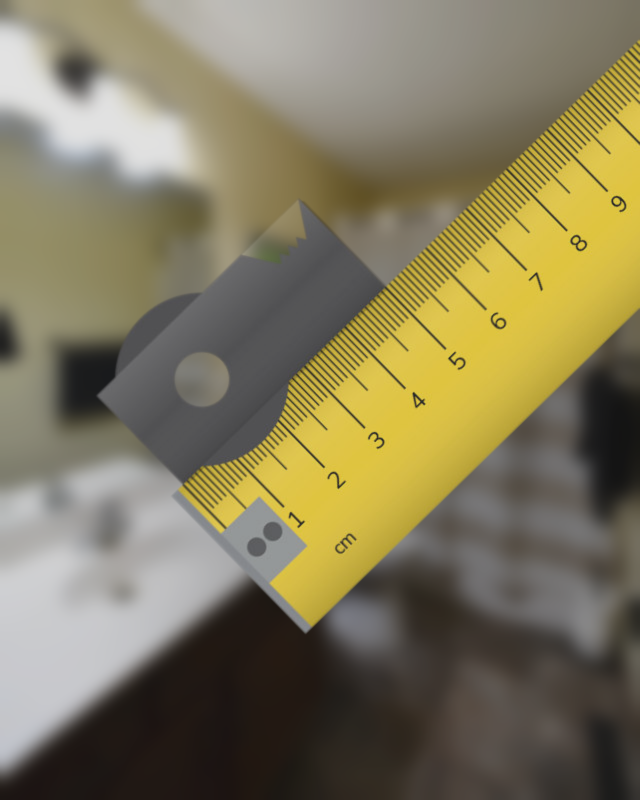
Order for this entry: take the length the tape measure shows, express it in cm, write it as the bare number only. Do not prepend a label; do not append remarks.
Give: 5
